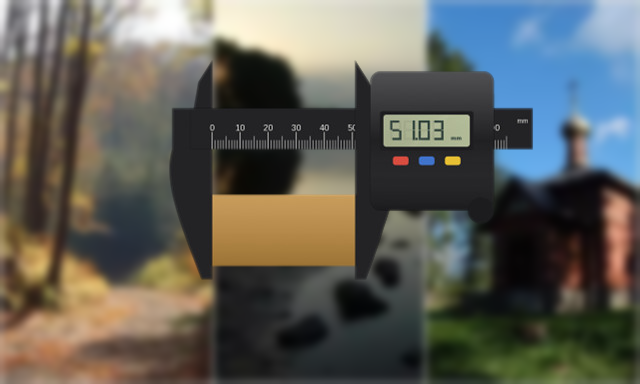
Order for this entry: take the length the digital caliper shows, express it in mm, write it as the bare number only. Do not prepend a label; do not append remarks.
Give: 51.03
